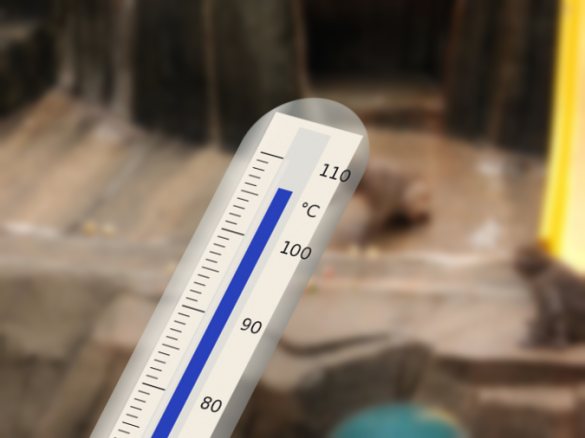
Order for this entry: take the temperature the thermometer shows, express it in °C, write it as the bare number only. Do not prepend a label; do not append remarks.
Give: 106.5
